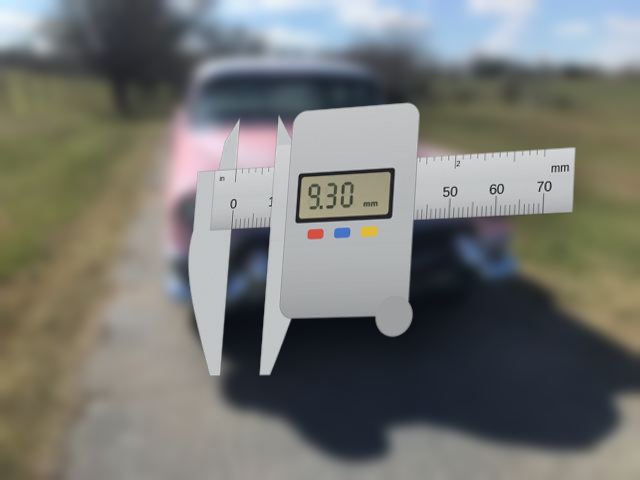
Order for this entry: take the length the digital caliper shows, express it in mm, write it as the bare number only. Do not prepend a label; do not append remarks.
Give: 9.30
